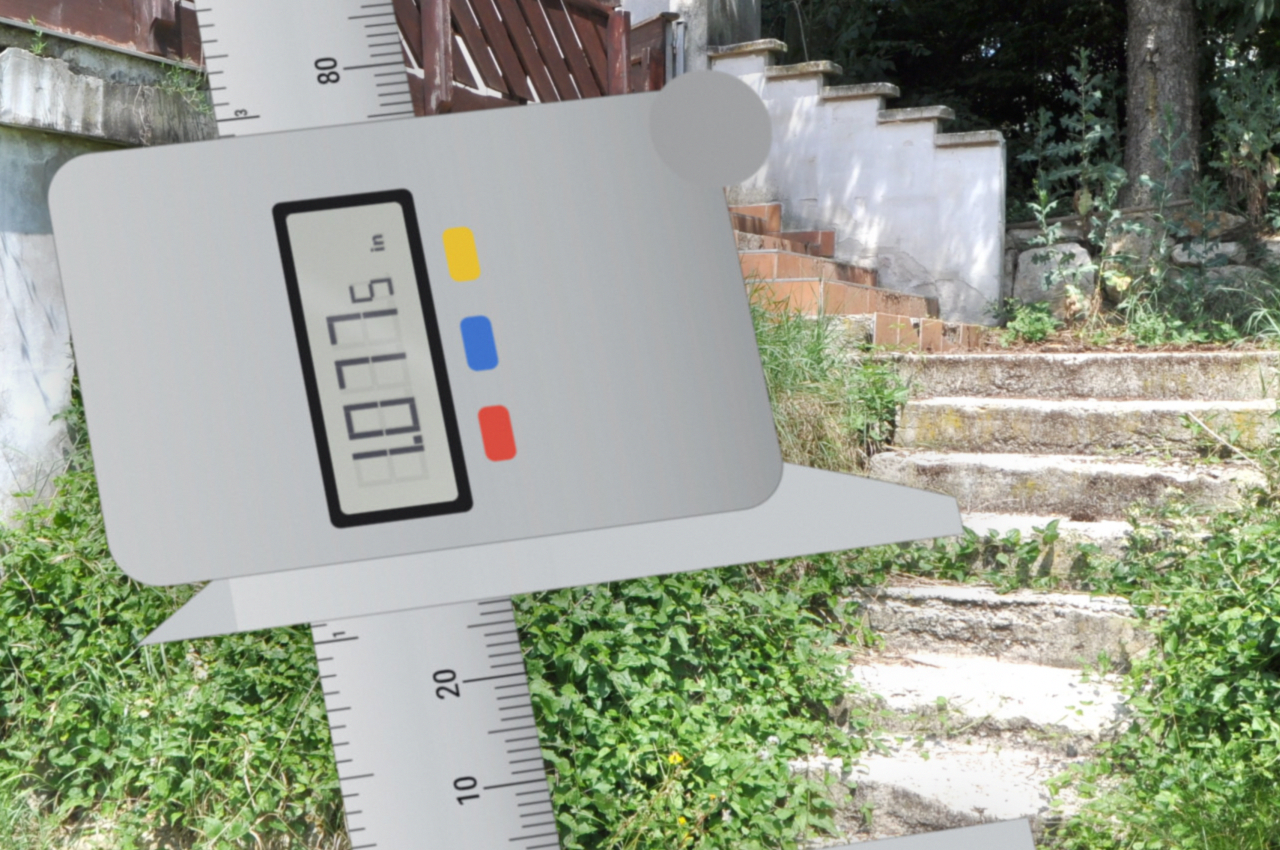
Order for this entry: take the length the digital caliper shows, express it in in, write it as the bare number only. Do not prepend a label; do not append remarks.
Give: 1.0775
